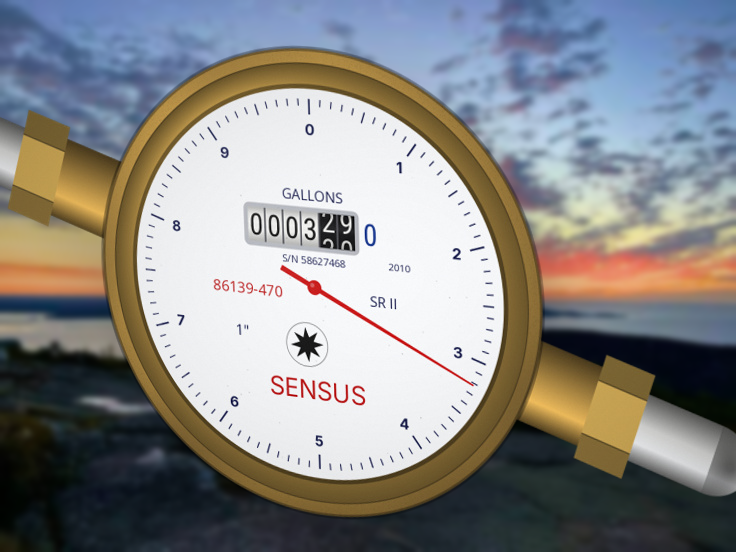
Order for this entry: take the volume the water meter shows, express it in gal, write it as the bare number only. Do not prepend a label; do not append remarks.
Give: 3293.2
